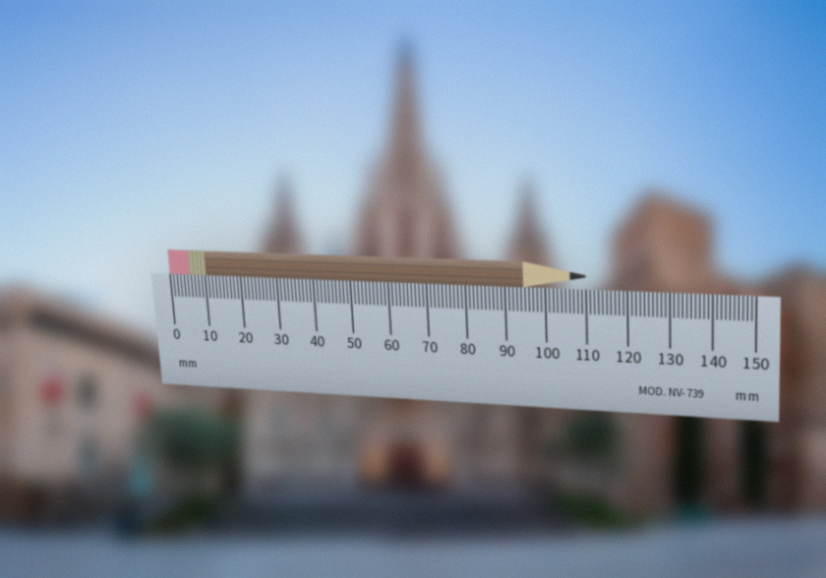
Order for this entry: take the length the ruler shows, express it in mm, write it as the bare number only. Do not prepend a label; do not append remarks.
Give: 110
